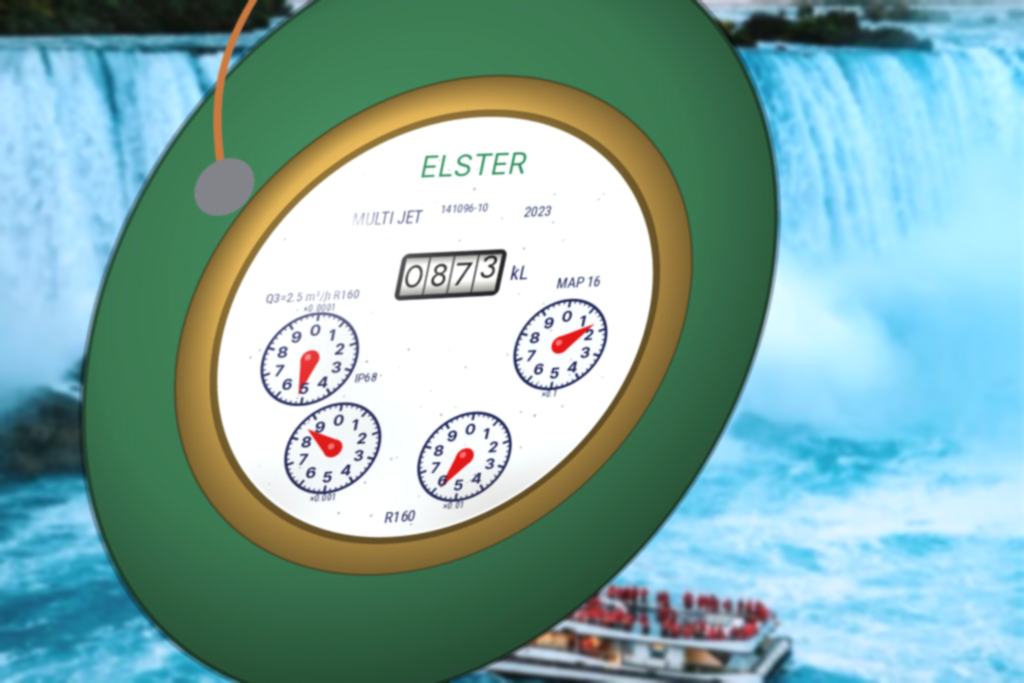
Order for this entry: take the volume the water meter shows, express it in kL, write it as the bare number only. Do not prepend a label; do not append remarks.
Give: 873.1585
